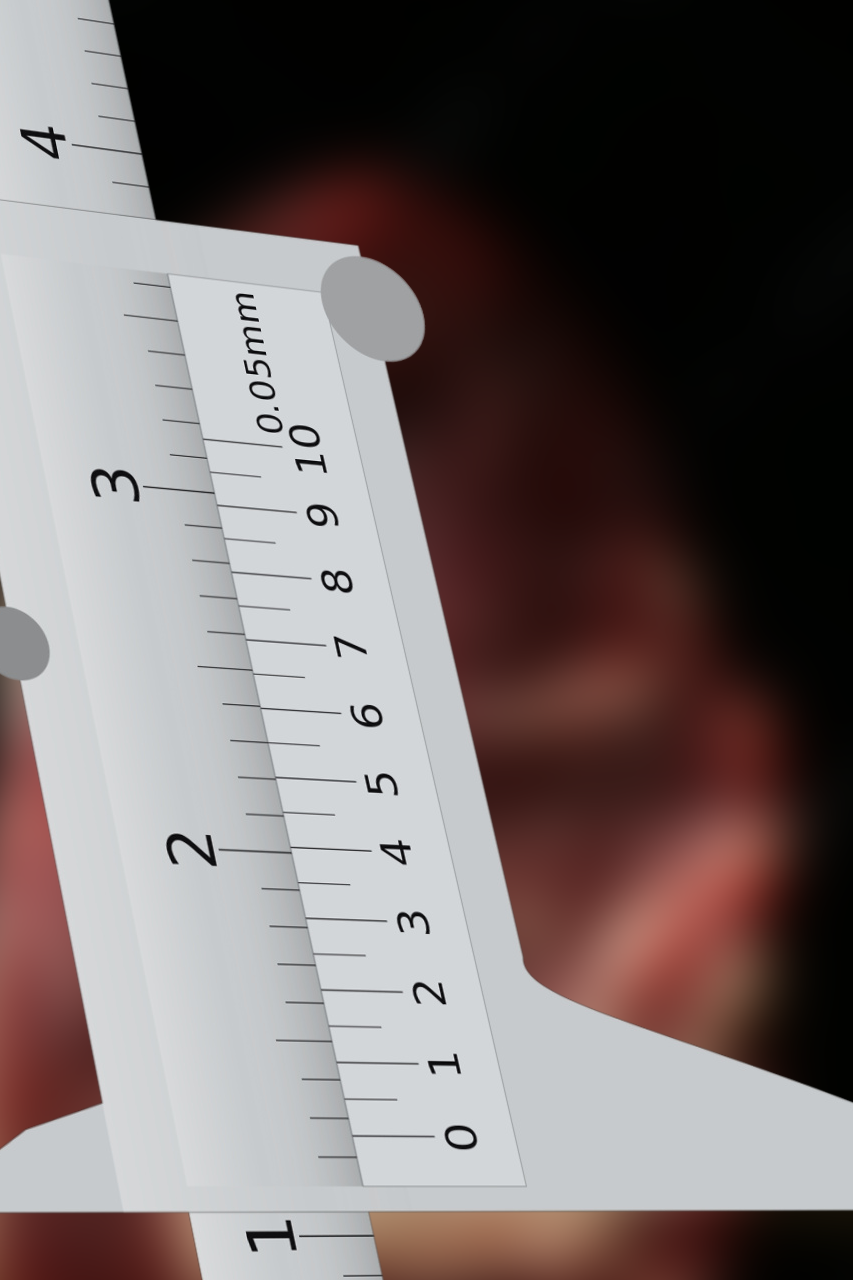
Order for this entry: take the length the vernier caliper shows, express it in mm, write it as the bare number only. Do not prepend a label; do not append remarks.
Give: 12.55
